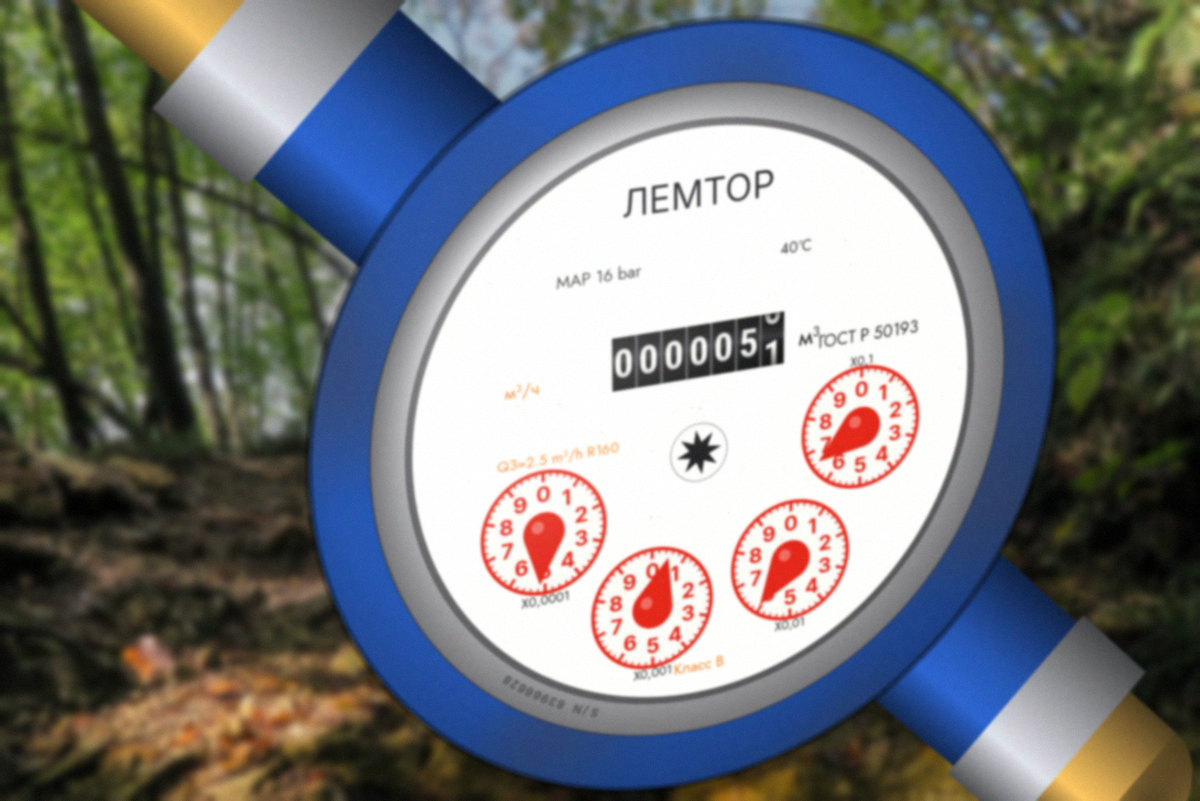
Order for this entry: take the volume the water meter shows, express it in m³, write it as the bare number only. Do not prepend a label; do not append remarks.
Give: 50.6605
